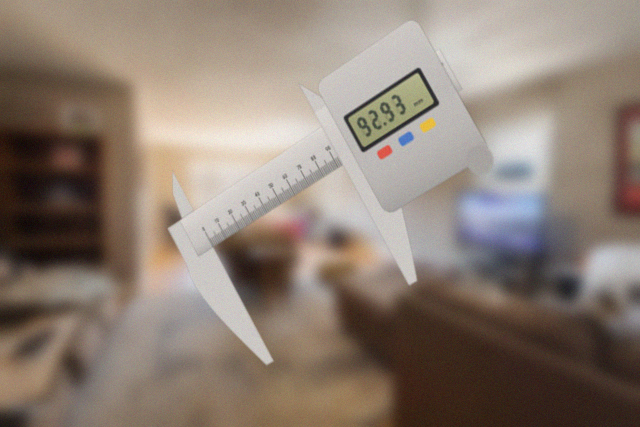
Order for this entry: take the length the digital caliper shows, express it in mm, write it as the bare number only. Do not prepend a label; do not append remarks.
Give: 92.93
